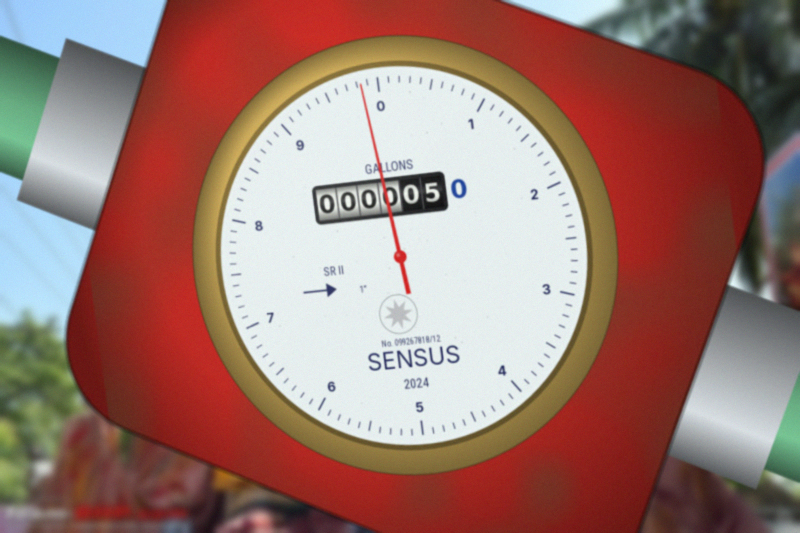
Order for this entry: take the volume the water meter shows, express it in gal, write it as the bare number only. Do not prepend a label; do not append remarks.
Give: 49.8
